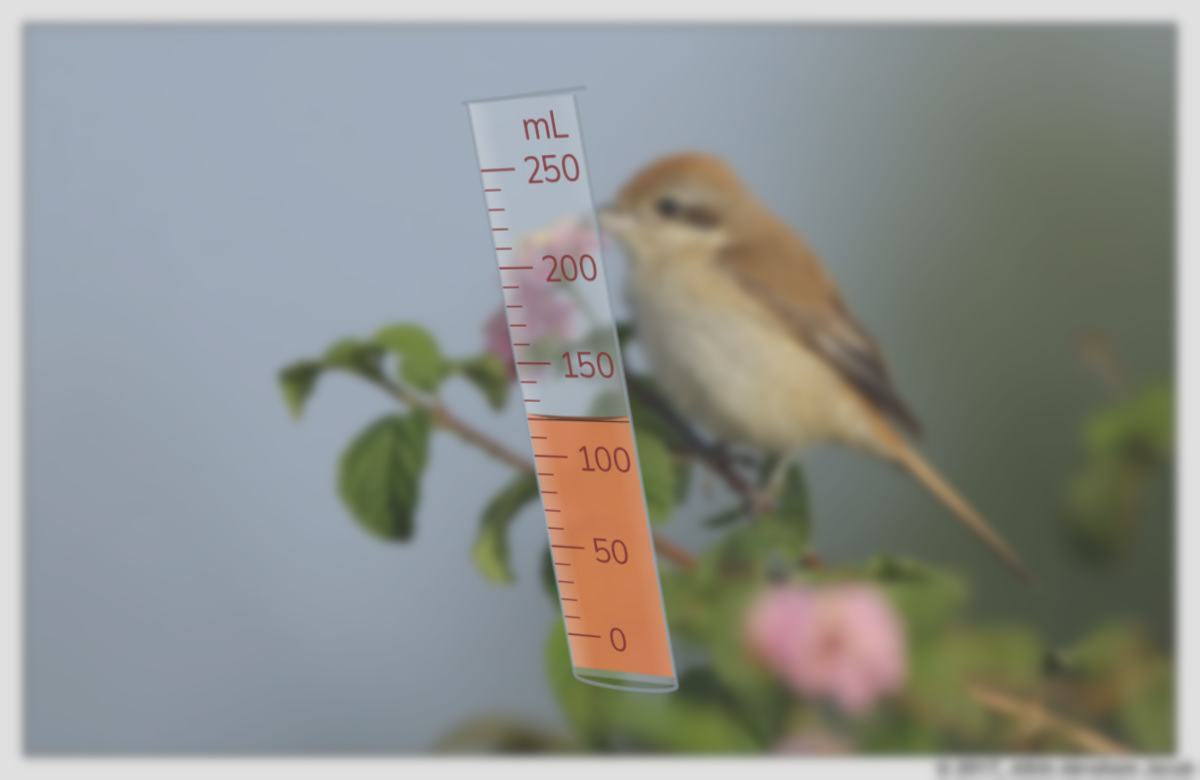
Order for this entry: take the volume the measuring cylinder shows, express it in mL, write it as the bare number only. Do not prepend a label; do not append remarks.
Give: 120
